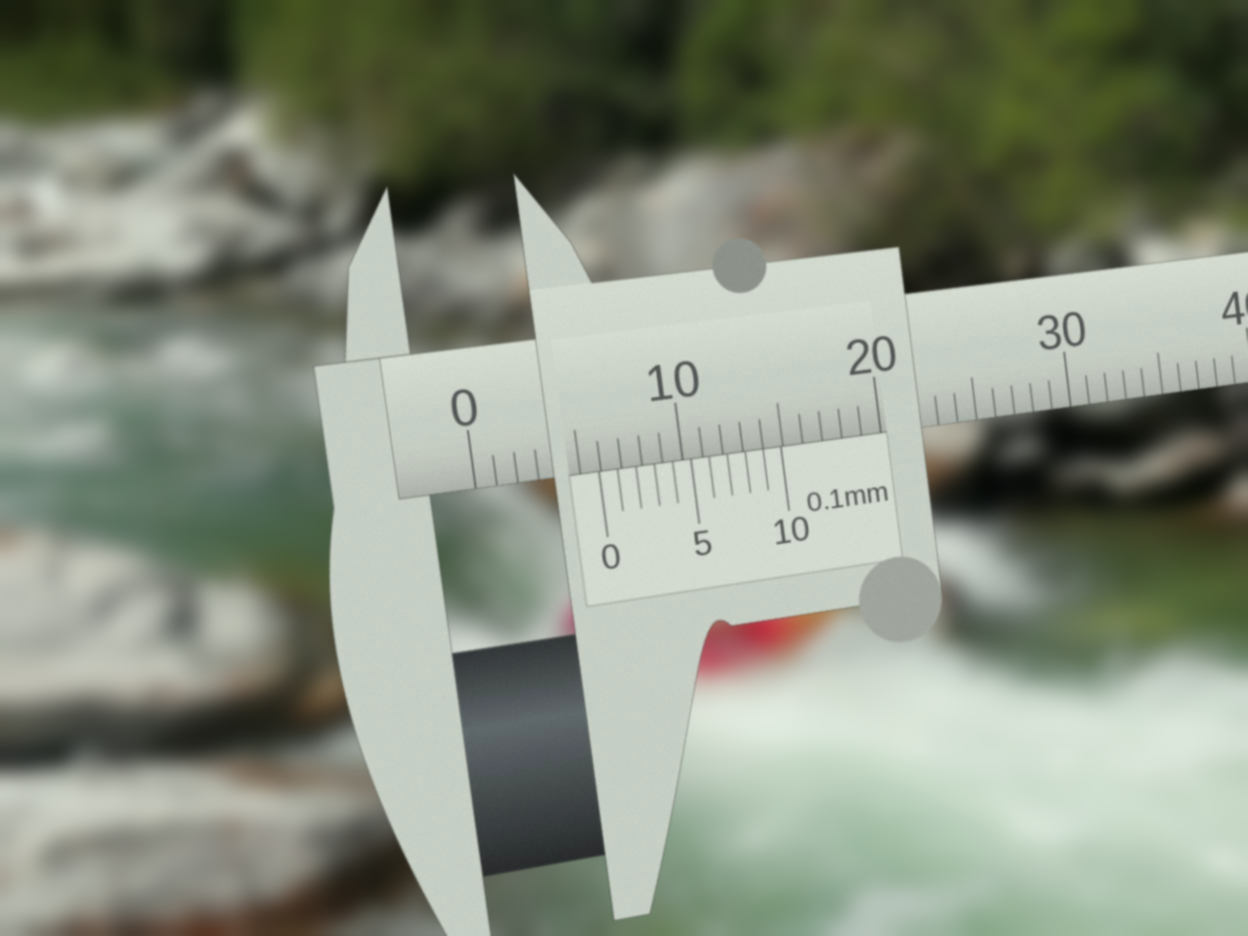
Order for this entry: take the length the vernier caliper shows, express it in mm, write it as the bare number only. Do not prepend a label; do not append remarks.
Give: 5.9
